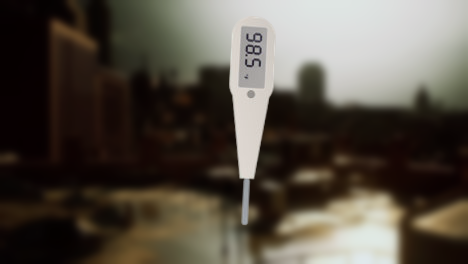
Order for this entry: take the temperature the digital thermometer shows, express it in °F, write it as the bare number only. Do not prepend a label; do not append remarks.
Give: 98.5
